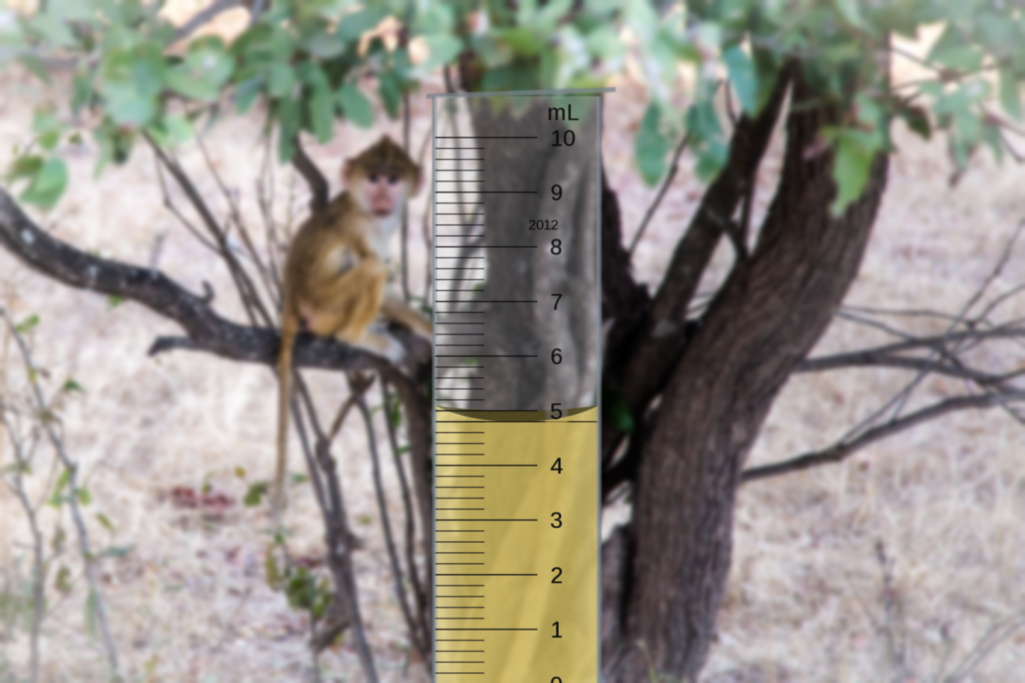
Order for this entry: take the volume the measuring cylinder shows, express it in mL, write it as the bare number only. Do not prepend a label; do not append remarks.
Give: 4.8
